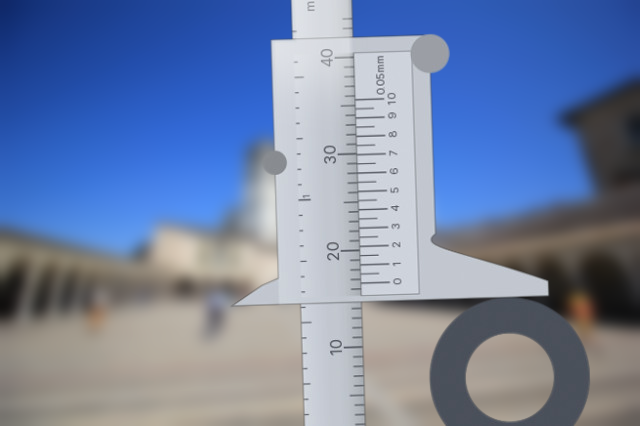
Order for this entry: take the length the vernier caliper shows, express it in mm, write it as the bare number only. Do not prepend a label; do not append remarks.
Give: 16.6
